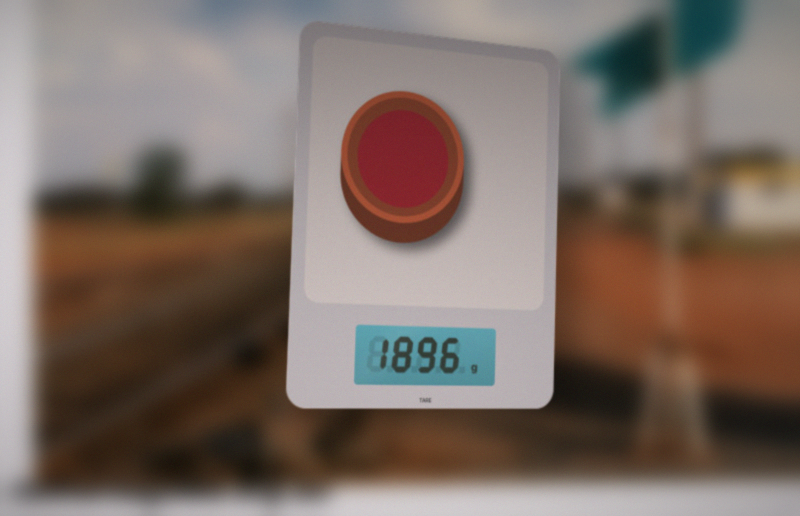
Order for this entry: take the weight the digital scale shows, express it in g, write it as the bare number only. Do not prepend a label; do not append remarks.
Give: 1896
